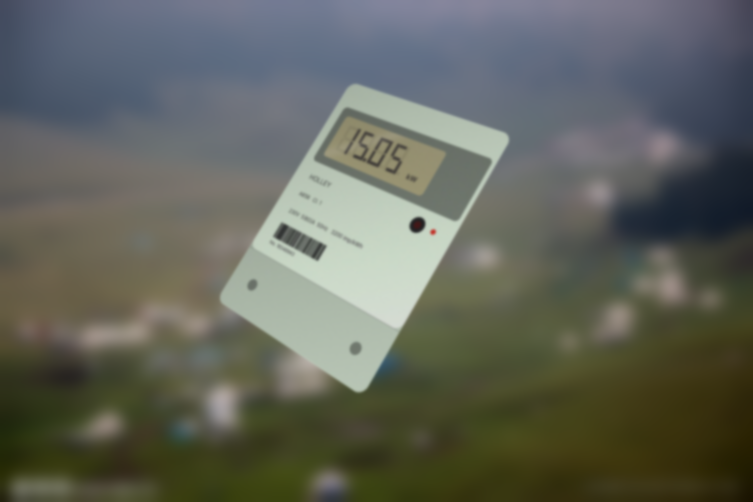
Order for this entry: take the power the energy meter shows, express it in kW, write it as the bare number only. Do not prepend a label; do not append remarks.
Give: 15.05
